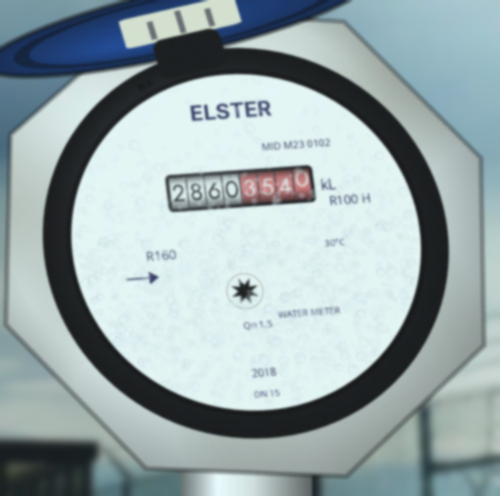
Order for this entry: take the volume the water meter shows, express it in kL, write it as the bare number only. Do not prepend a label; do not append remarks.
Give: 2860.3540
